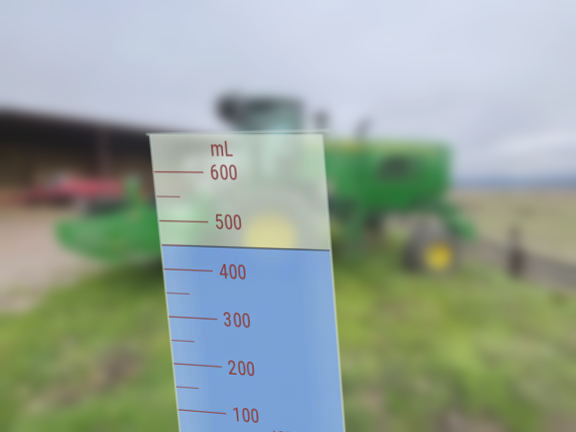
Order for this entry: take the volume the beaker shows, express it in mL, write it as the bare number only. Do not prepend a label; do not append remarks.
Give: 450
